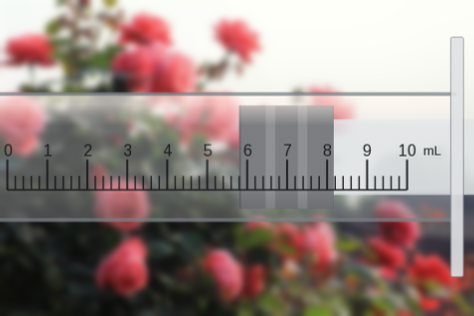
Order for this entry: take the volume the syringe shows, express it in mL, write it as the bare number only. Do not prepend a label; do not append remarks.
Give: 5.8
